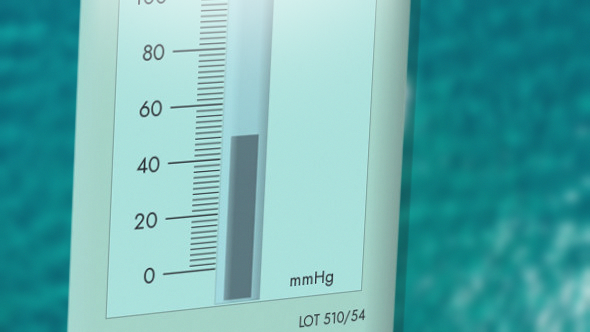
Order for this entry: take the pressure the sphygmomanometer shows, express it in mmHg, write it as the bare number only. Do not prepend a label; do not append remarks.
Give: 48
